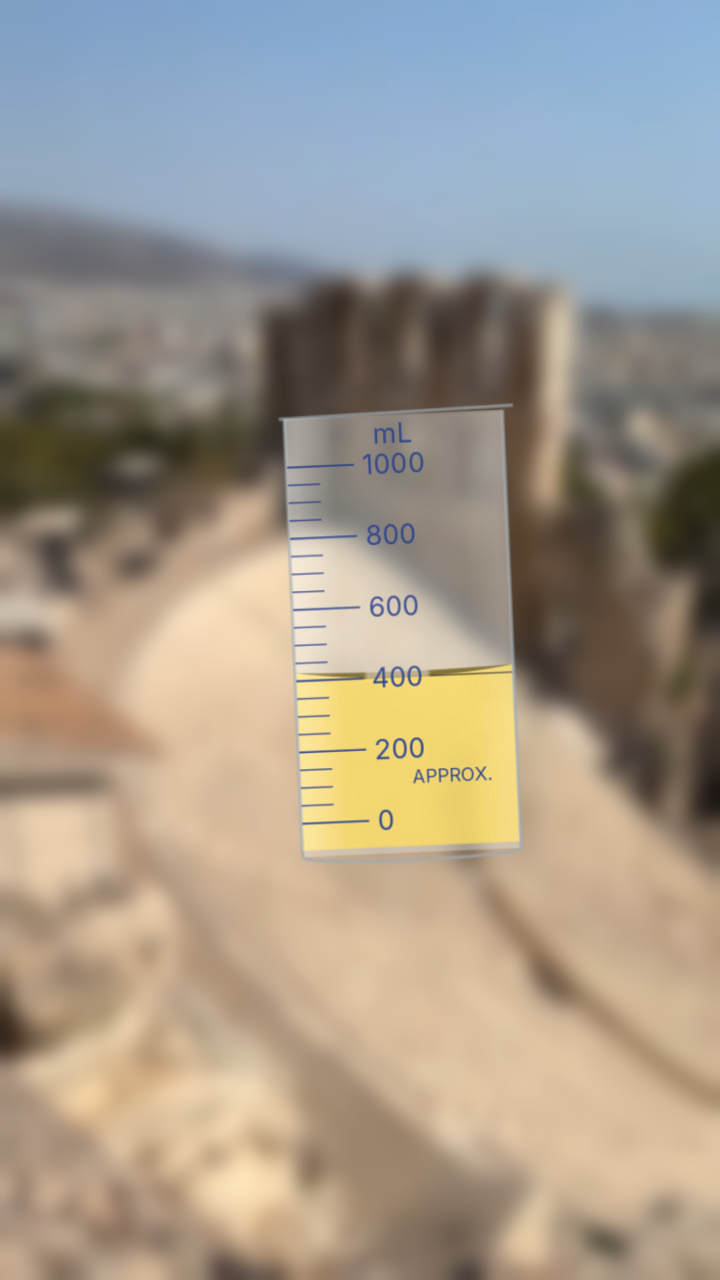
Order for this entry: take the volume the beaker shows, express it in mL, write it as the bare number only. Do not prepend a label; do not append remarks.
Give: 400
